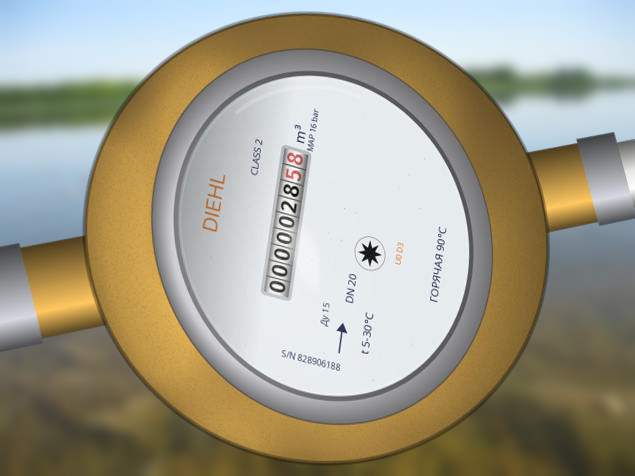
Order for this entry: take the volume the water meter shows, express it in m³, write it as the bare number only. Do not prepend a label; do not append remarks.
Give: 28.58
